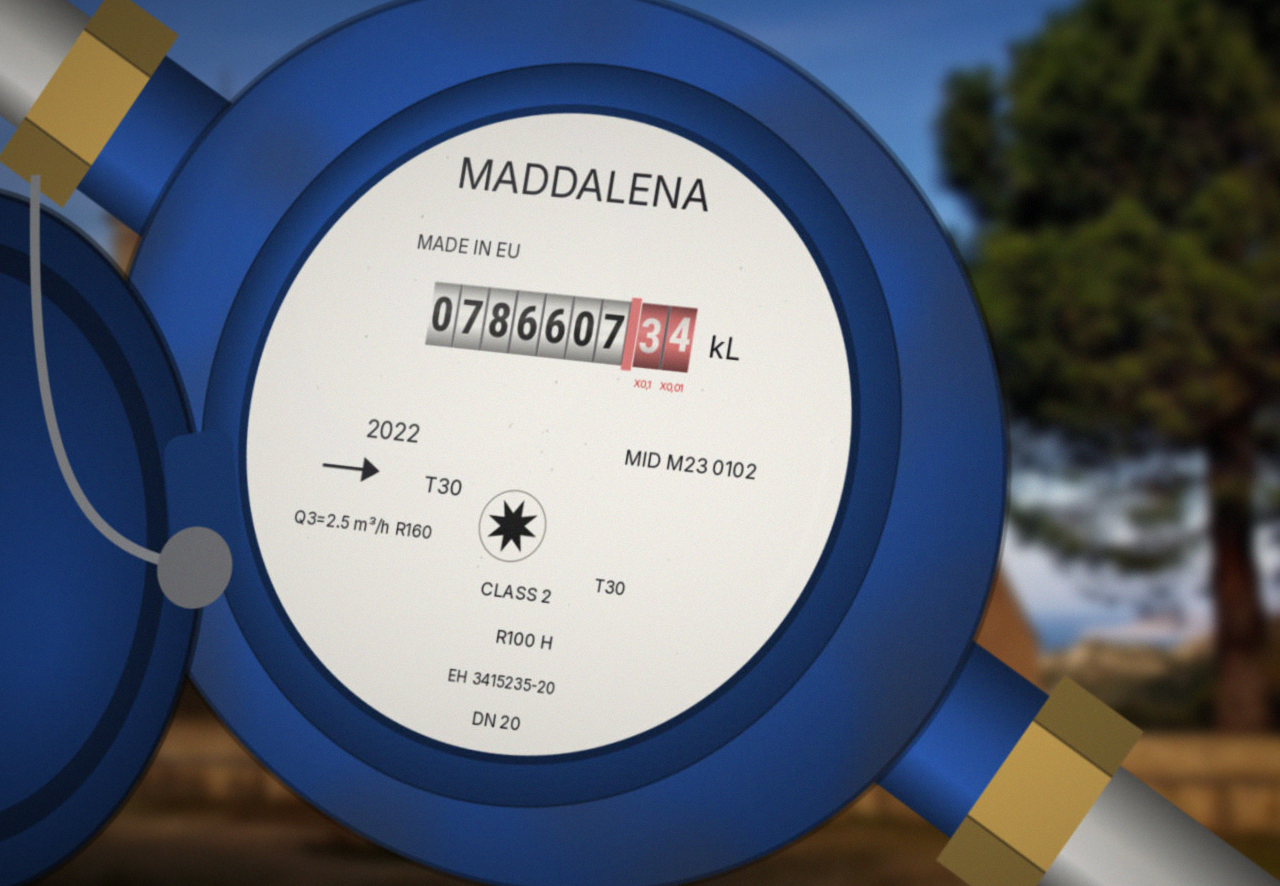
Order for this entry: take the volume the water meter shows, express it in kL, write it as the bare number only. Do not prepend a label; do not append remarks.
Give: 786607.34
